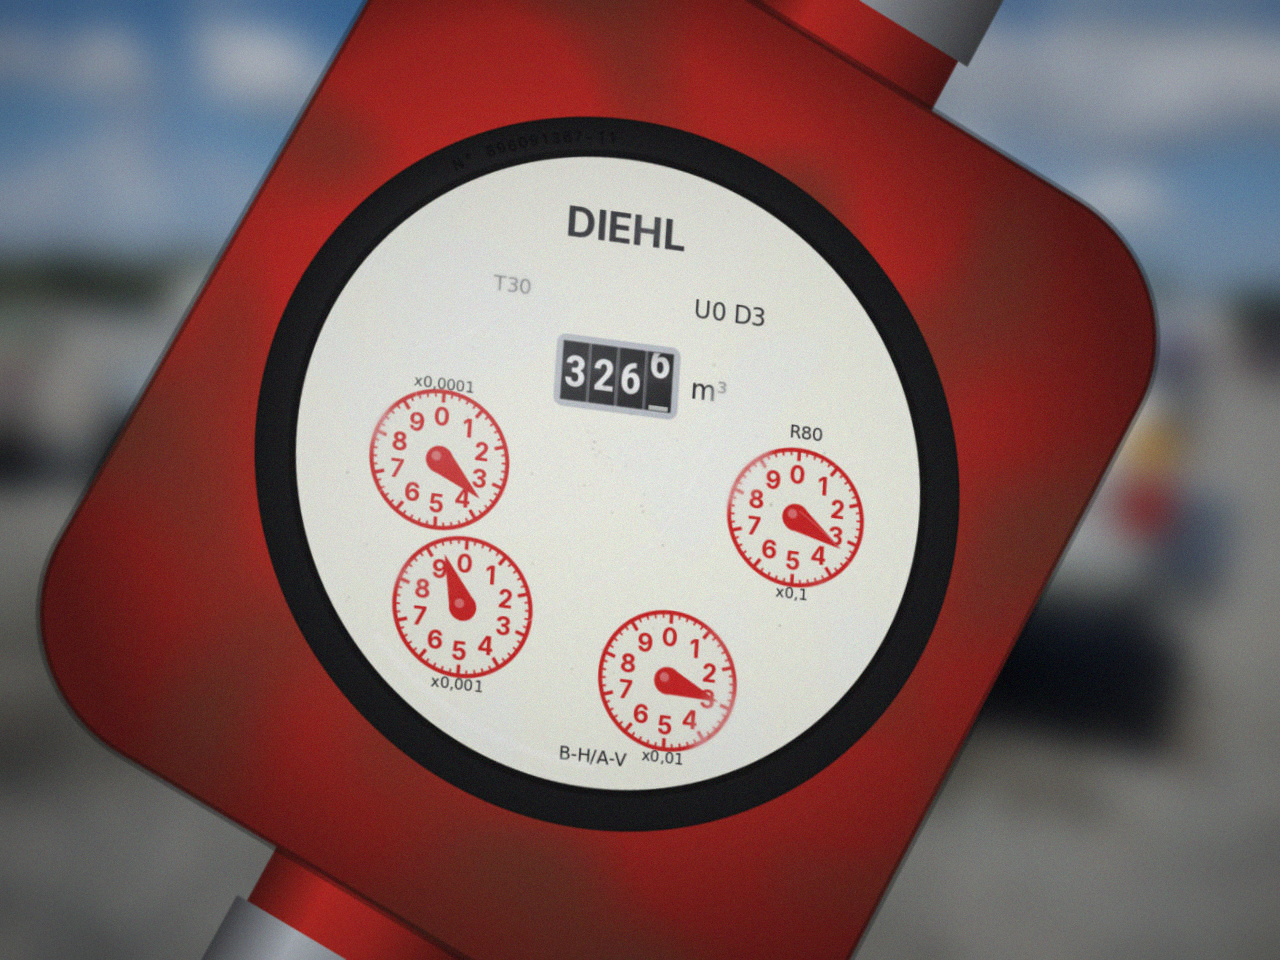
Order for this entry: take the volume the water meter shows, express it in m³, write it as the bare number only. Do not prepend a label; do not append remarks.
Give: 3266.3293
